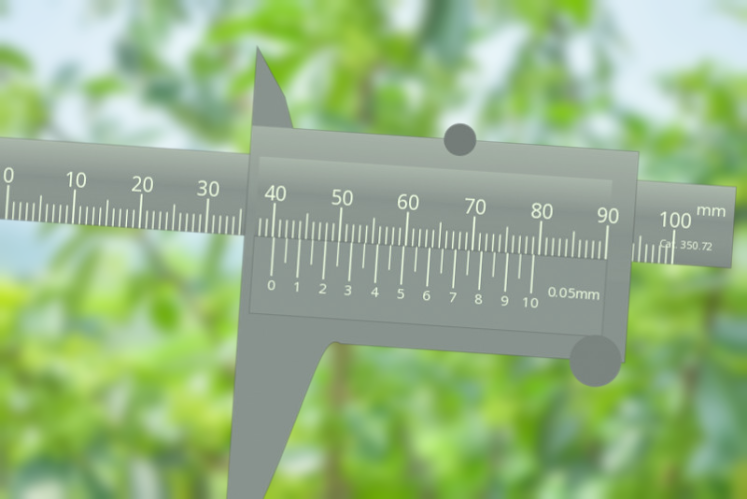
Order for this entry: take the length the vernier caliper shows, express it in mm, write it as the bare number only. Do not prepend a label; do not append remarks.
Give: 40.2
